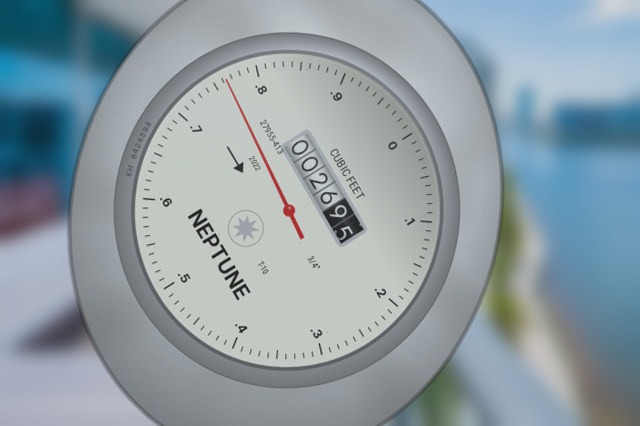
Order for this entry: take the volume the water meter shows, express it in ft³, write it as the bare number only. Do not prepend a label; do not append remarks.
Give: 2694.76
